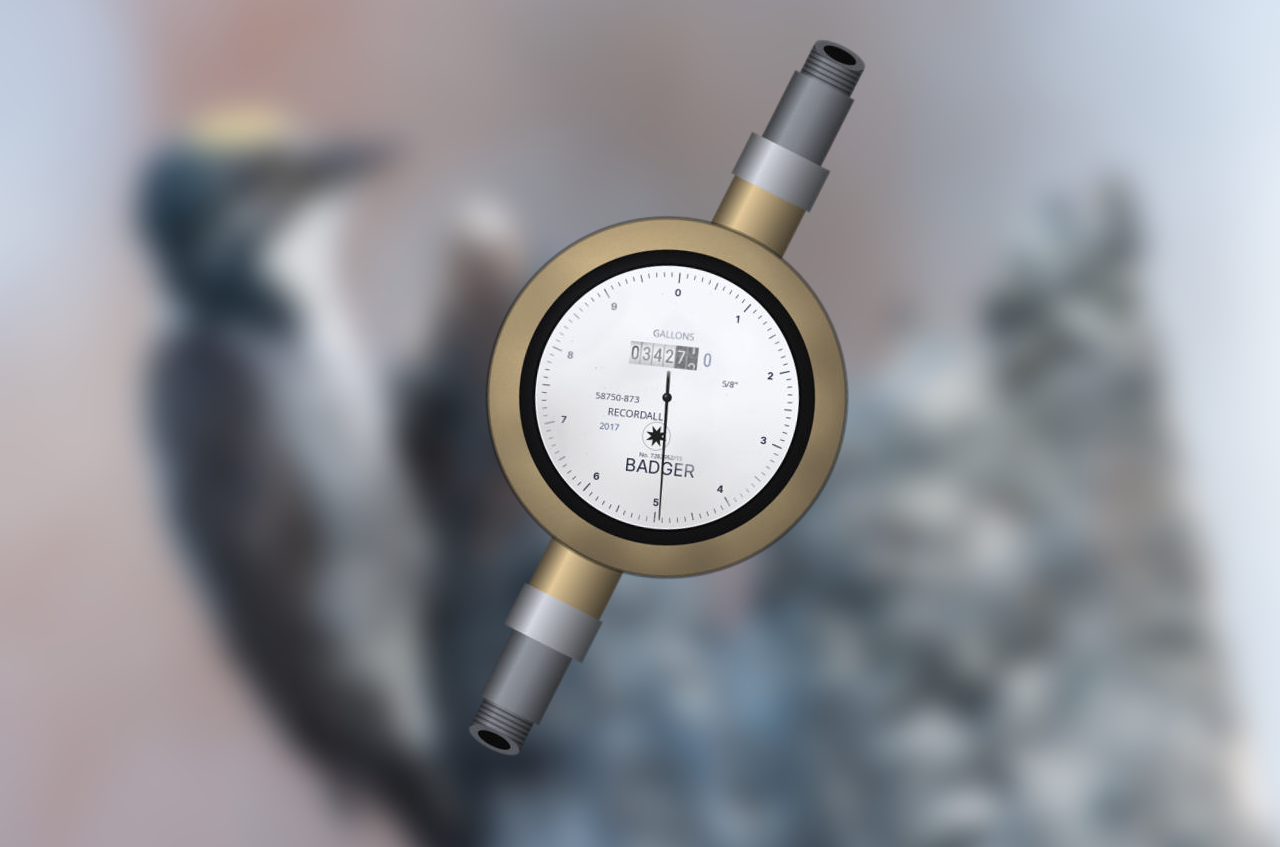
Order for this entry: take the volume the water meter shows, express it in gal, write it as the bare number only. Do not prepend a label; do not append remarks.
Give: 342714.9
